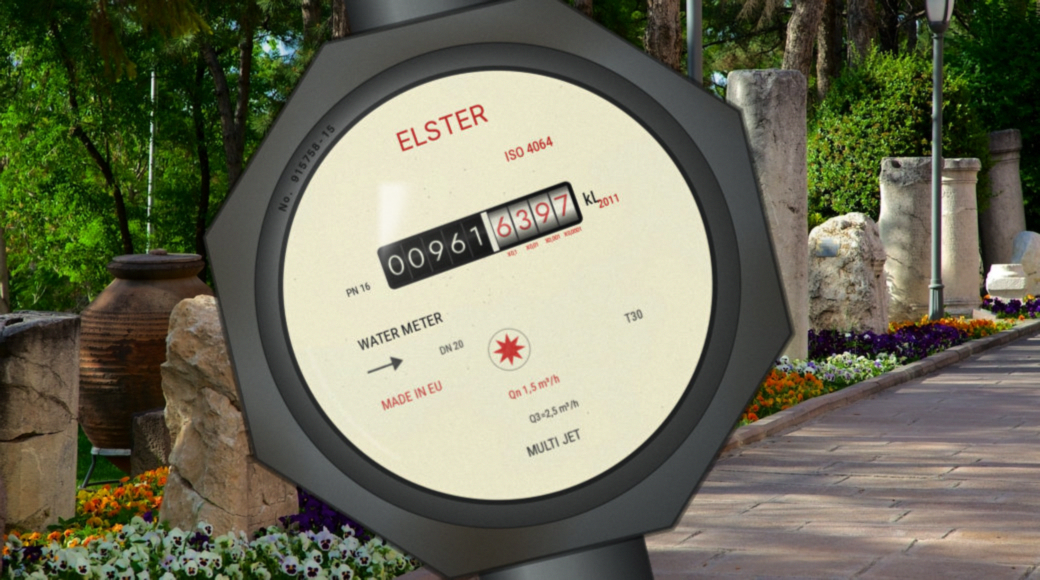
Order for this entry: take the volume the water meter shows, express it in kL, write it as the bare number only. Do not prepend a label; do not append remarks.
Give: 961.6397
